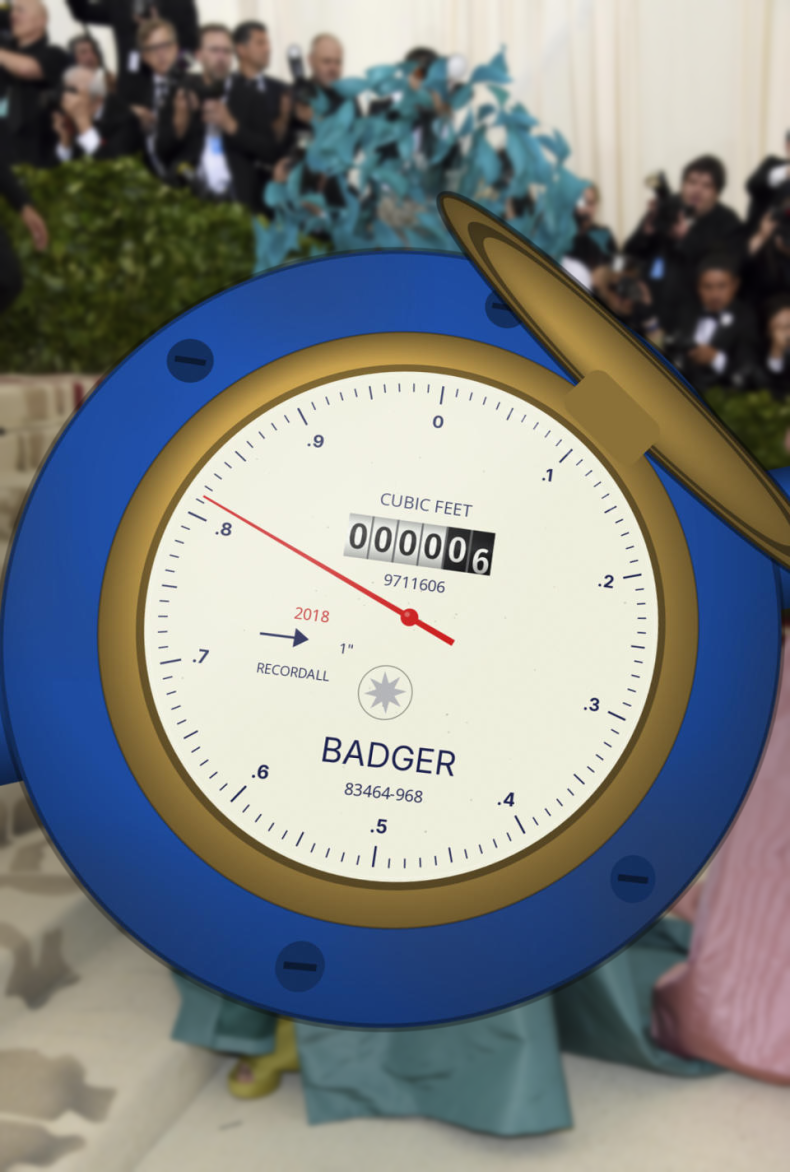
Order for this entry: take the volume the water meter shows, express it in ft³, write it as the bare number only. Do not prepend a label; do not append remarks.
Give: 5.81
